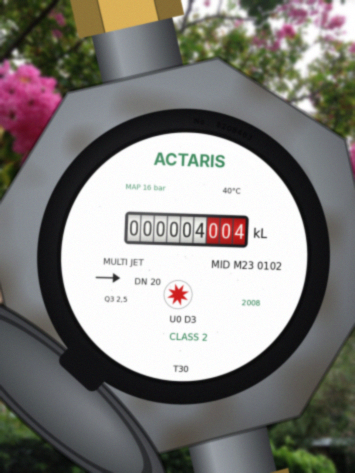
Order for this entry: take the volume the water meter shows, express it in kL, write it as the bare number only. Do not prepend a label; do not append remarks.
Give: 4.004
